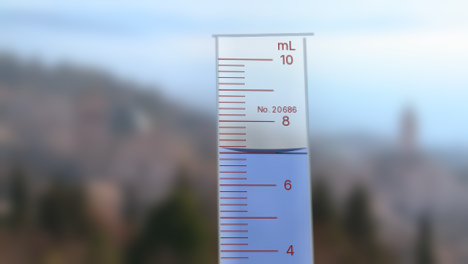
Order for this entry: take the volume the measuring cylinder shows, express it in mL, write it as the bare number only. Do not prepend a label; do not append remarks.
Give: 7
